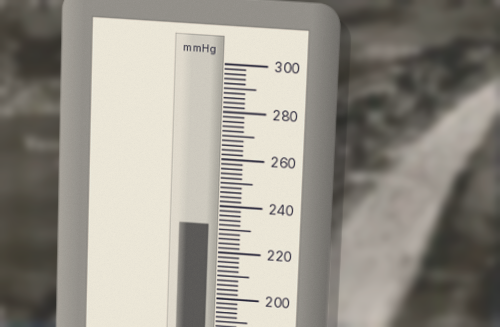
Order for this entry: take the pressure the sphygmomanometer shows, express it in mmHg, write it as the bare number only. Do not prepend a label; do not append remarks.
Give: 232
